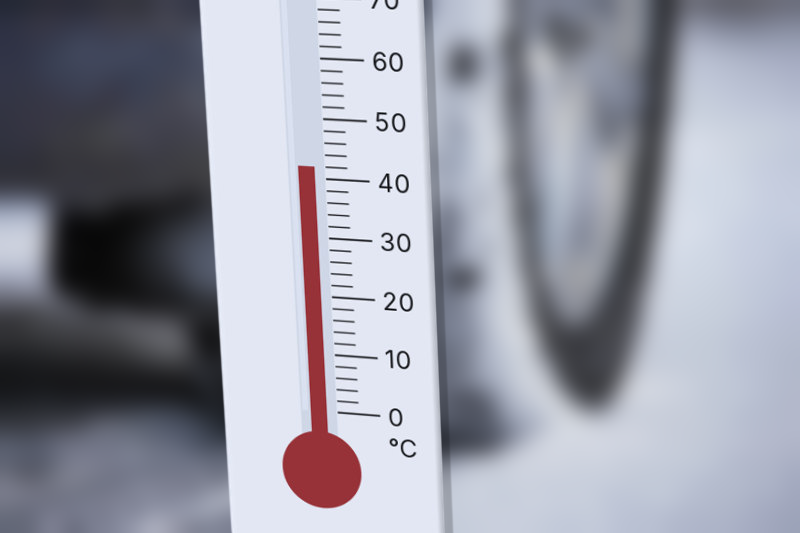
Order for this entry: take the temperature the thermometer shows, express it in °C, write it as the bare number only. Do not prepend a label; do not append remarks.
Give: 42
